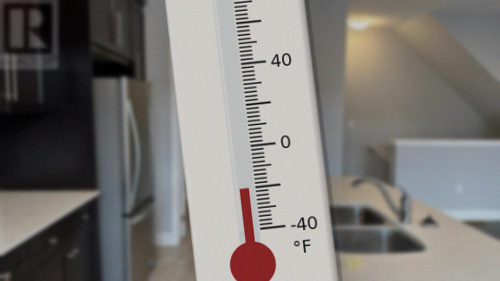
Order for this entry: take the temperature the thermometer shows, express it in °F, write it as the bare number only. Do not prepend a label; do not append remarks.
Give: -20
